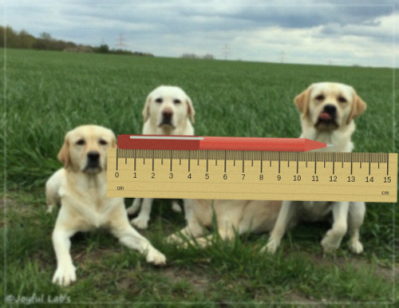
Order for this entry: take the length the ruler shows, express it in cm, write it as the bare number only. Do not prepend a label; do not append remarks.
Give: 12
